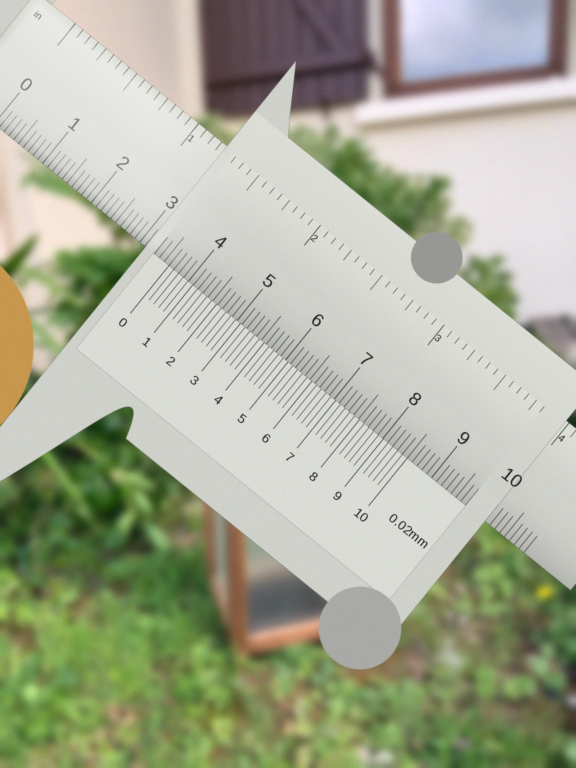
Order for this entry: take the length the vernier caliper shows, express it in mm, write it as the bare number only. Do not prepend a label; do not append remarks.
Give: 36.0
